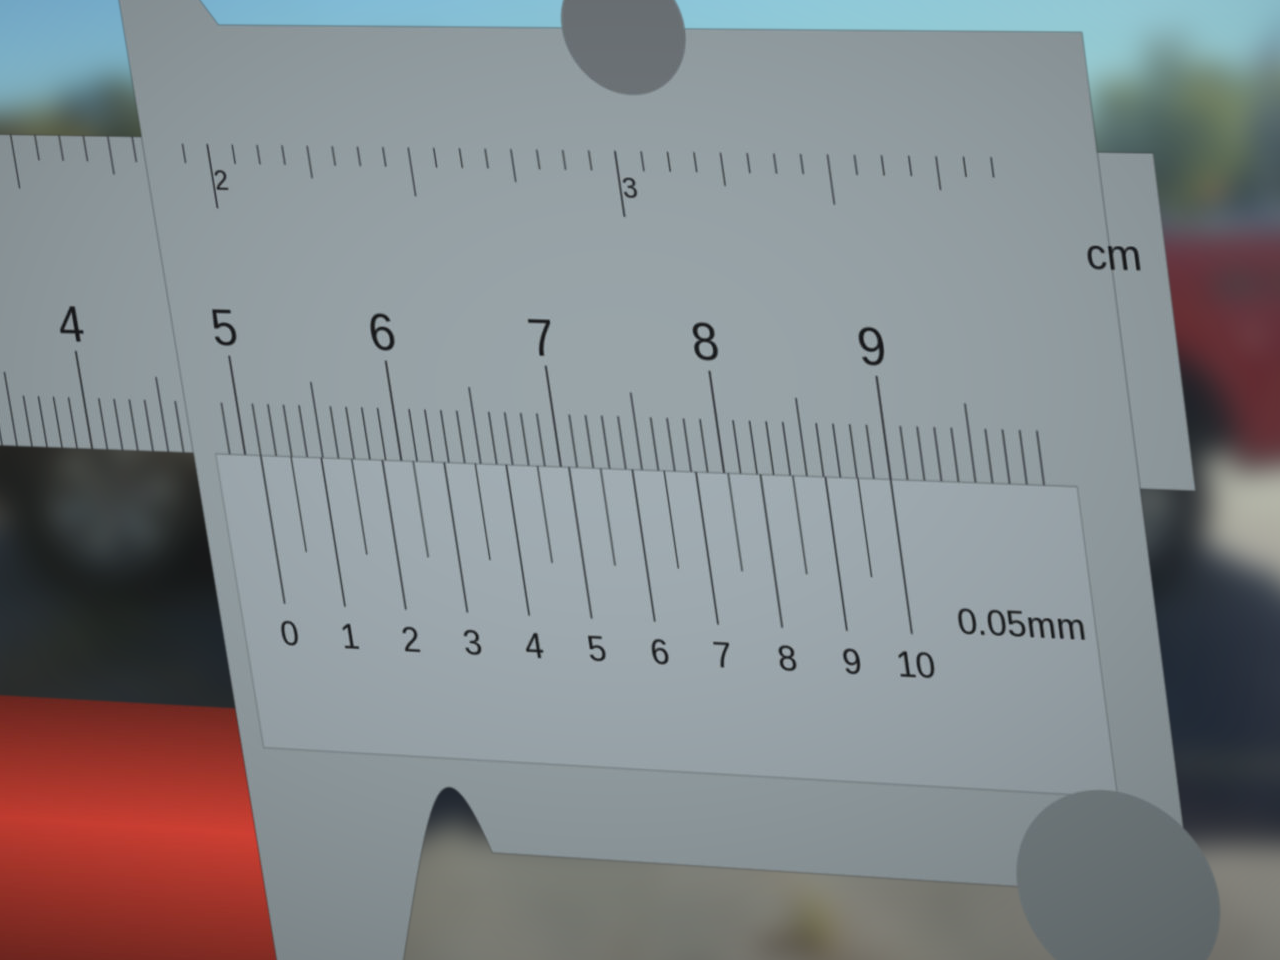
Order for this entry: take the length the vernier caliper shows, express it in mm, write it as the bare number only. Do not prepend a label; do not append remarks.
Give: 51.0
